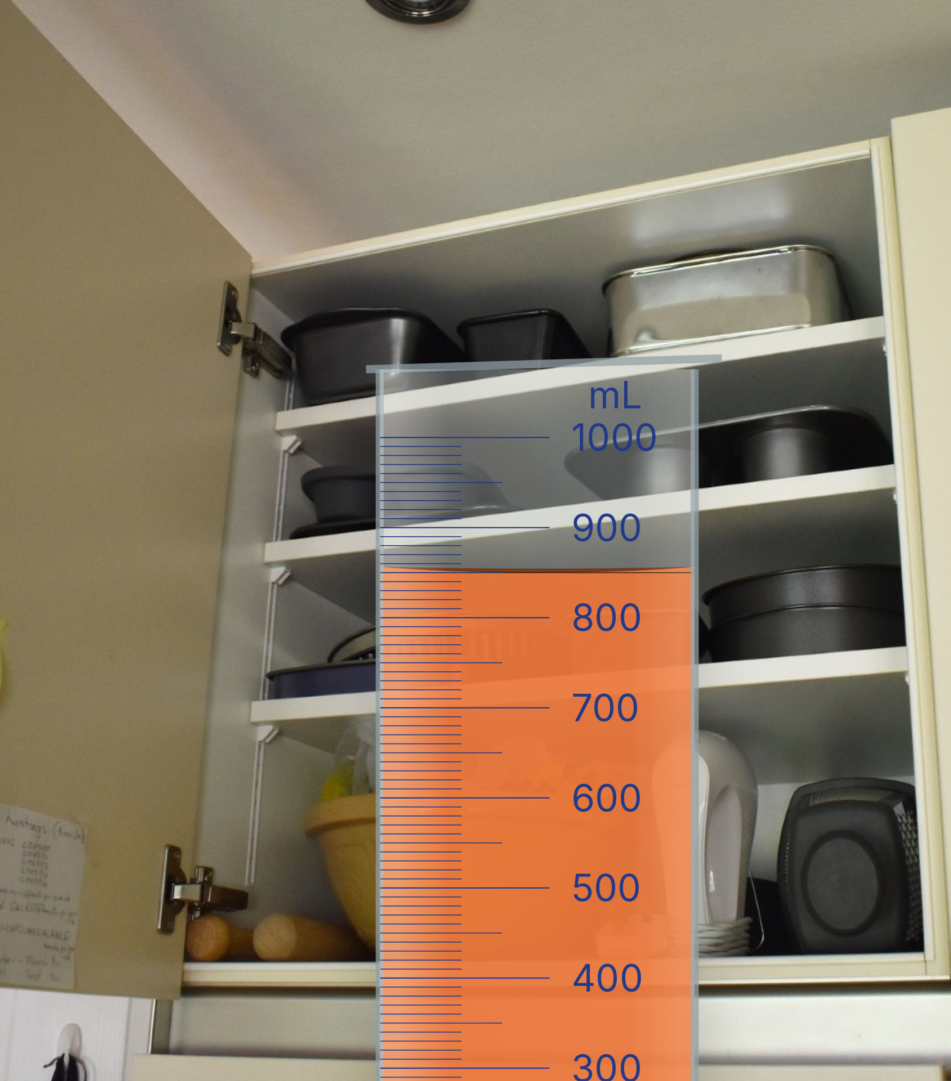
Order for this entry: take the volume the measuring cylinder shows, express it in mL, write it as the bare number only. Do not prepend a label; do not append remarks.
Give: 850
